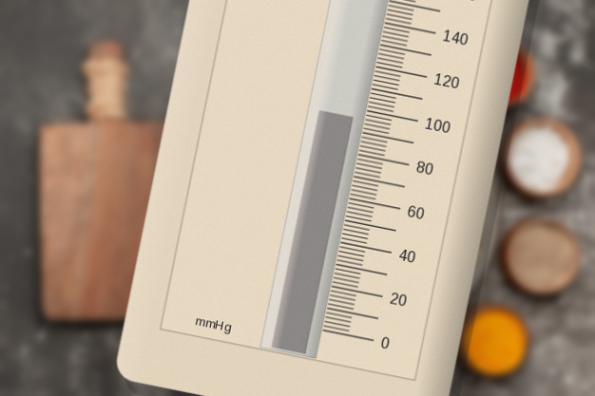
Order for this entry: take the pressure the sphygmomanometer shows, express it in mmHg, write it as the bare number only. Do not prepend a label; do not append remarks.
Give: 96
